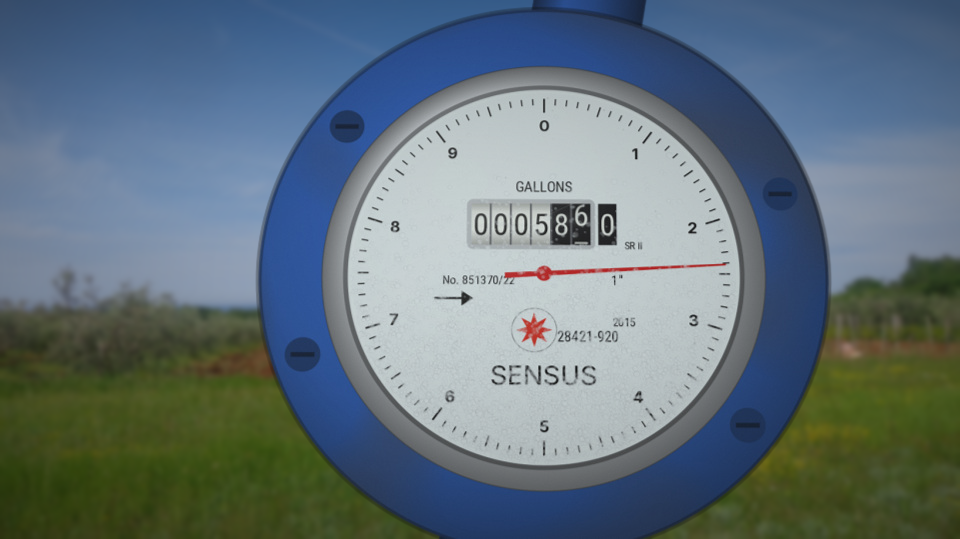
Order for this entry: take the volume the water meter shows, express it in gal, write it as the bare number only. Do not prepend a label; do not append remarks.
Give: 5862.4
